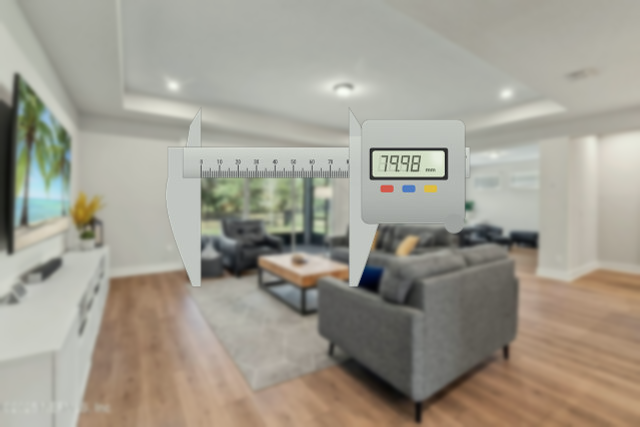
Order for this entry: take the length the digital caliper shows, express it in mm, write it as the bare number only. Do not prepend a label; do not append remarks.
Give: 79.98
